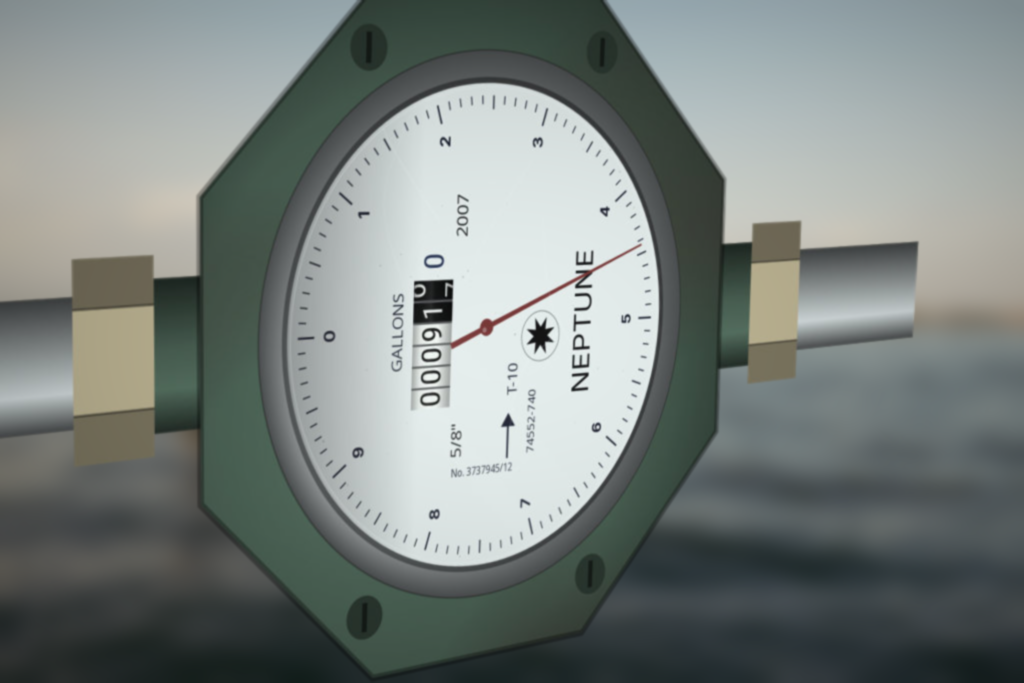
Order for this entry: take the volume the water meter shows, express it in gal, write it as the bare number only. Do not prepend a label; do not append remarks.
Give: 9164.4
